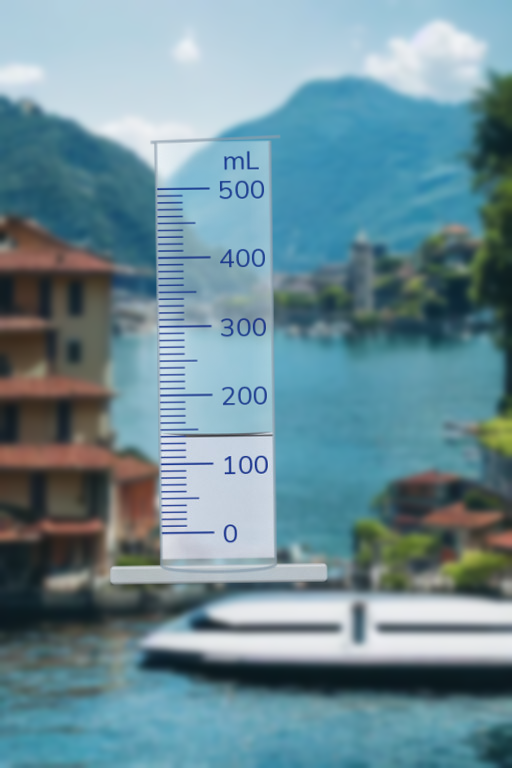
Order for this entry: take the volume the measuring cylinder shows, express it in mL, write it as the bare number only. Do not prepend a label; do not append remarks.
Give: 140
